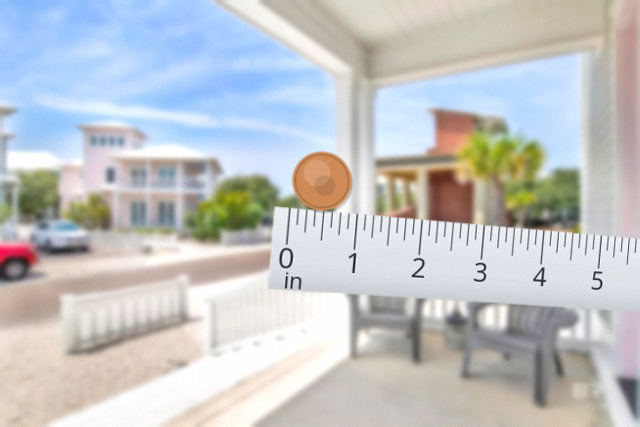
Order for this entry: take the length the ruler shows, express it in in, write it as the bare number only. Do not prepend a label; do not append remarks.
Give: 0.875
